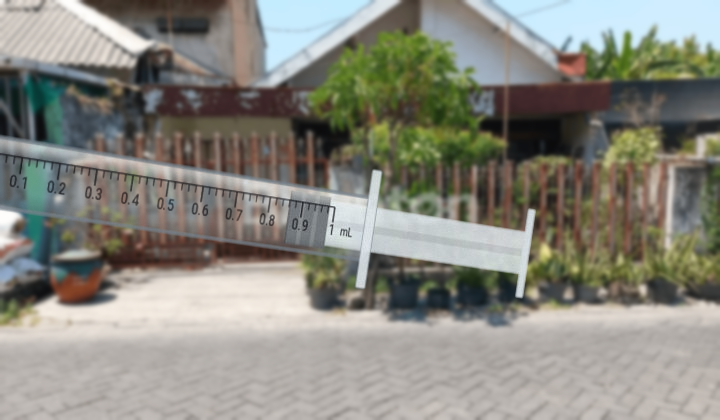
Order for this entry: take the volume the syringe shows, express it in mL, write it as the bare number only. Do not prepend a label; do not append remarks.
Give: 0.86
